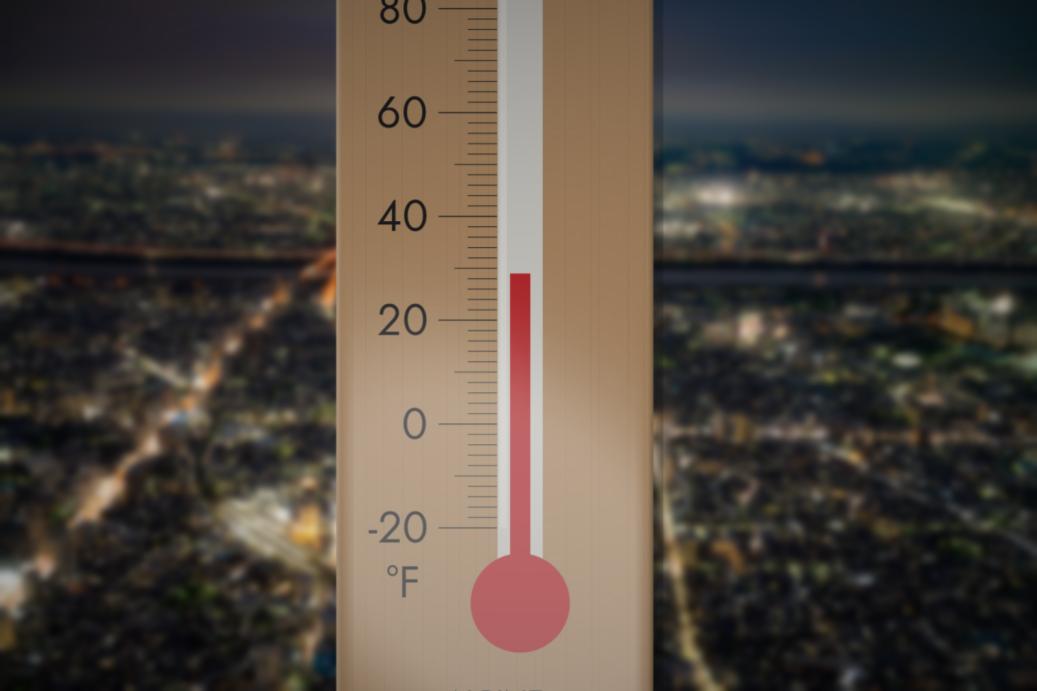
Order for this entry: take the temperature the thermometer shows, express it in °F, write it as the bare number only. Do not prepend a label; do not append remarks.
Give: 29
